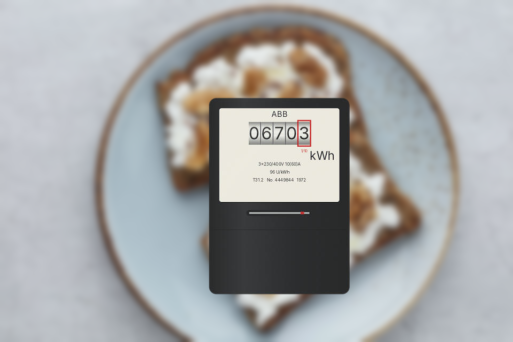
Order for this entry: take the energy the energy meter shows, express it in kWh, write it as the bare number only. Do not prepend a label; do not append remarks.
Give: 670.3
